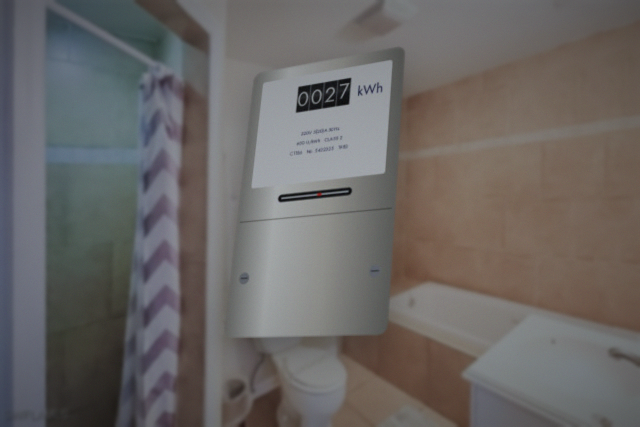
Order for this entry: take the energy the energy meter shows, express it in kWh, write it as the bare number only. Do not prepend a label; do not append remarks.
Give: 27
